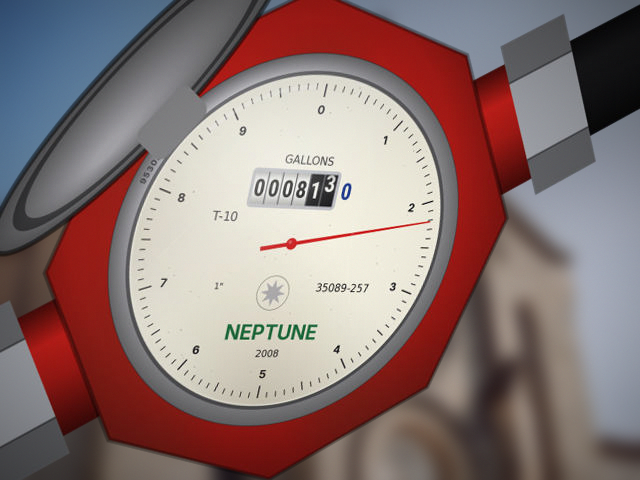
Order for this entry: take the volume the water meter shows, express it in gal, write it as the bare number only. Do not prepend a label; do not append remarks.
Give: 8132.2
